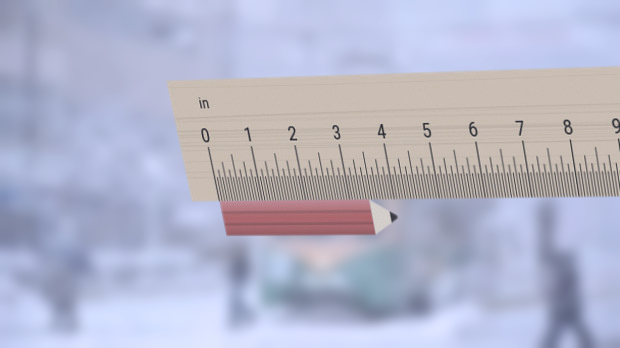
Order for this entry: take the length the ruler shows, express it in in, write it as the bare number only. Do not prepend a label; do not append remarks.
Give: 4
